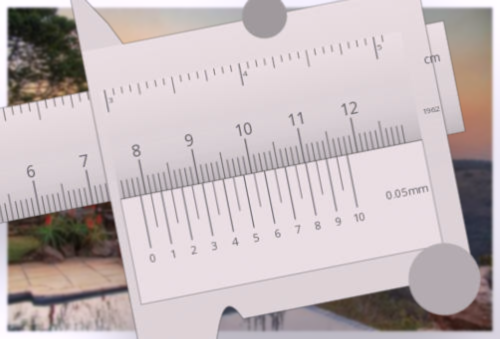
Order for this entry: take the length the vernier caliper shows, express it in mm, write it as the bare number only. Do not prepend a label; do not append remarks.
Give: 79.0
